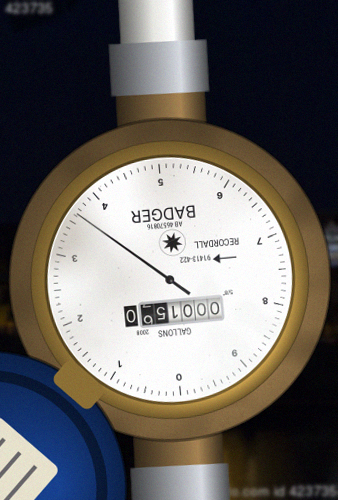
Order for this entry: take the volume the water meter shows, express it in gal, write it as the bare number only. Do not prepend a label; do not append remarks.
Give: 1563.6
